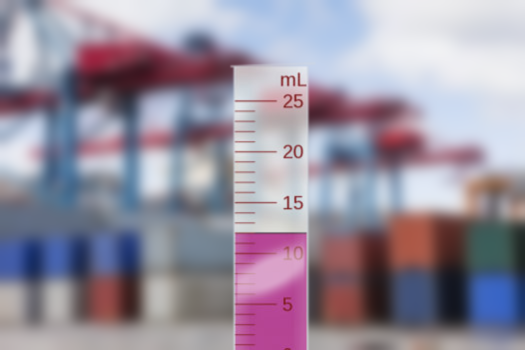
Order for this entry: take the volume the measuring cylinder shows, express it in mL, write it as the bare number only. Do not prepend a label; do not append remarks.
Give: 12
